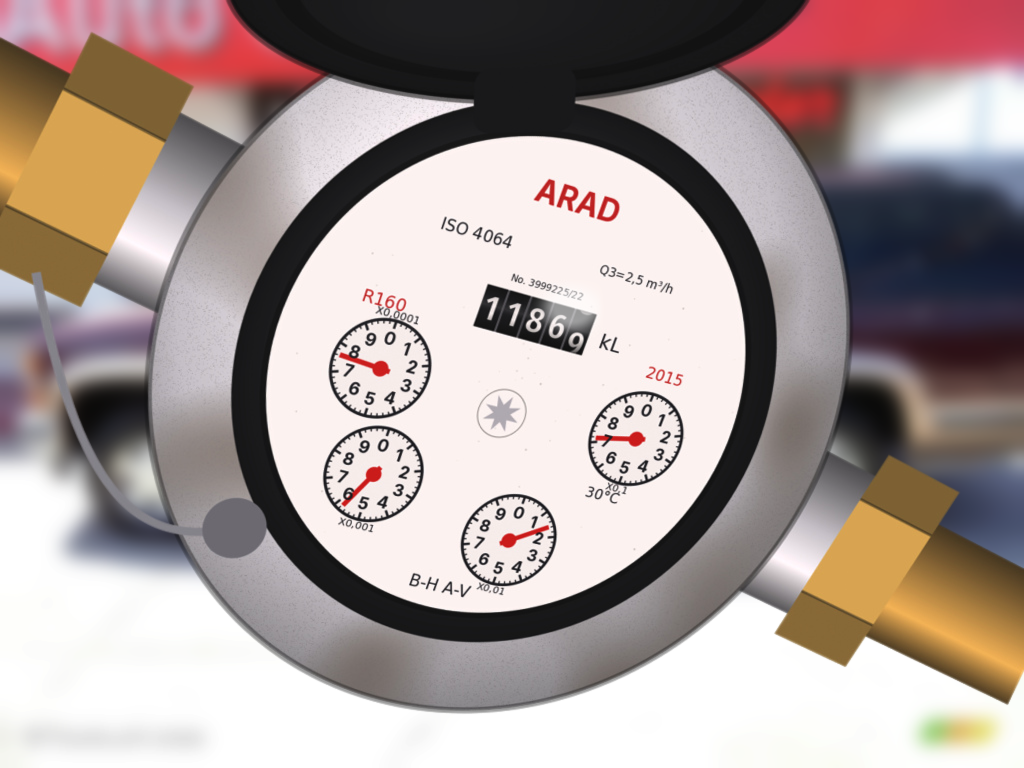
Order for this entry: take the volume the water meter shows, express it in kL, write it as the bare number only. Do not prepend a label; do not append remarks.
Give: 11868.7157
